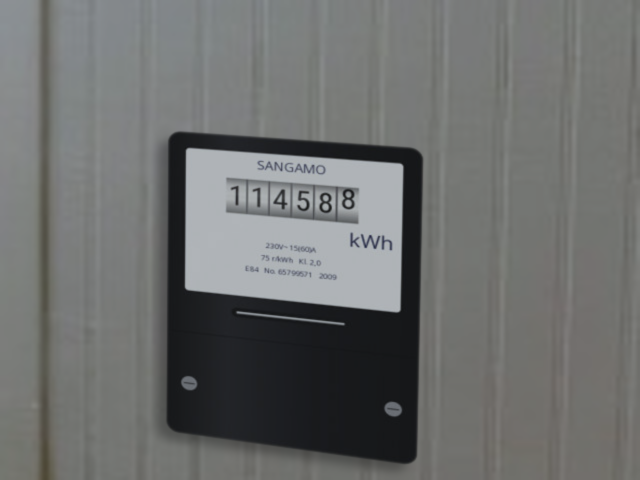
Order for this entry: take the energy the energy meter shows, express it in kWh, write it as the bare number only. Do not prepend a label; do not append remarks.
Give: 114588
